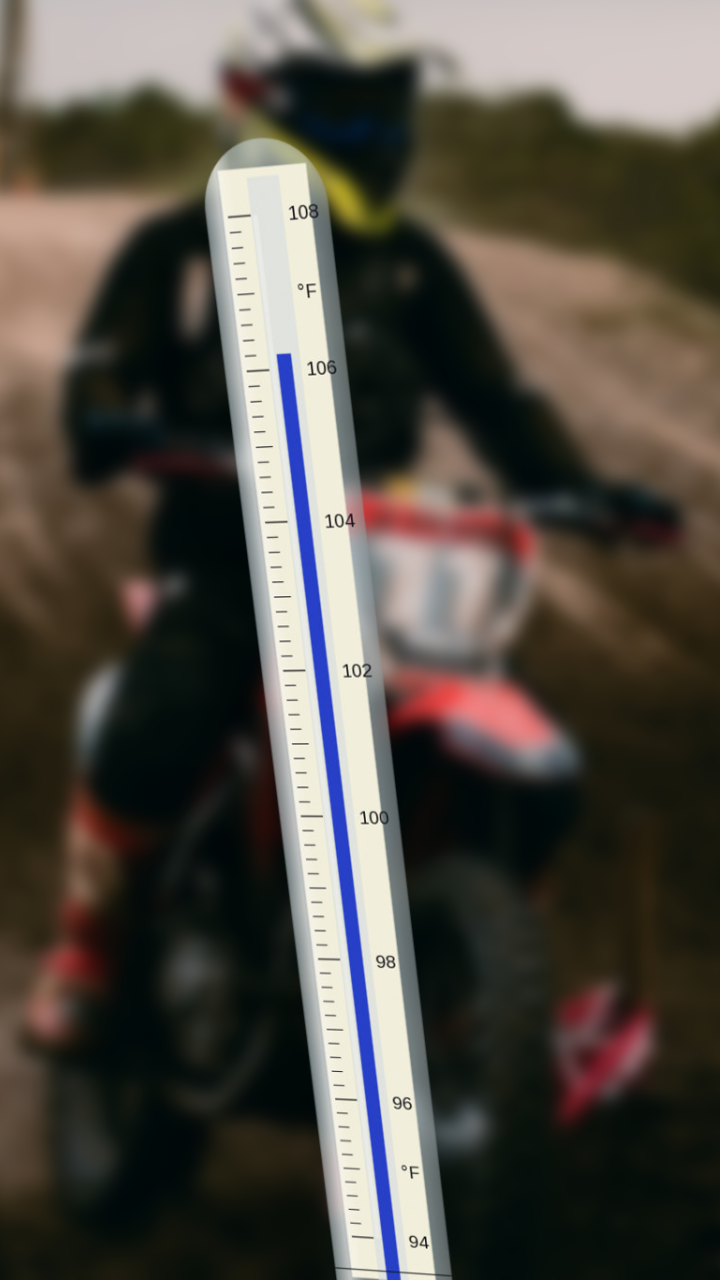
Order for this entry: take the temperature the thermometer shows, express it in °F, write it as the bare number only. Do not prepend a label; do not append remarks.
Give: 106.2
